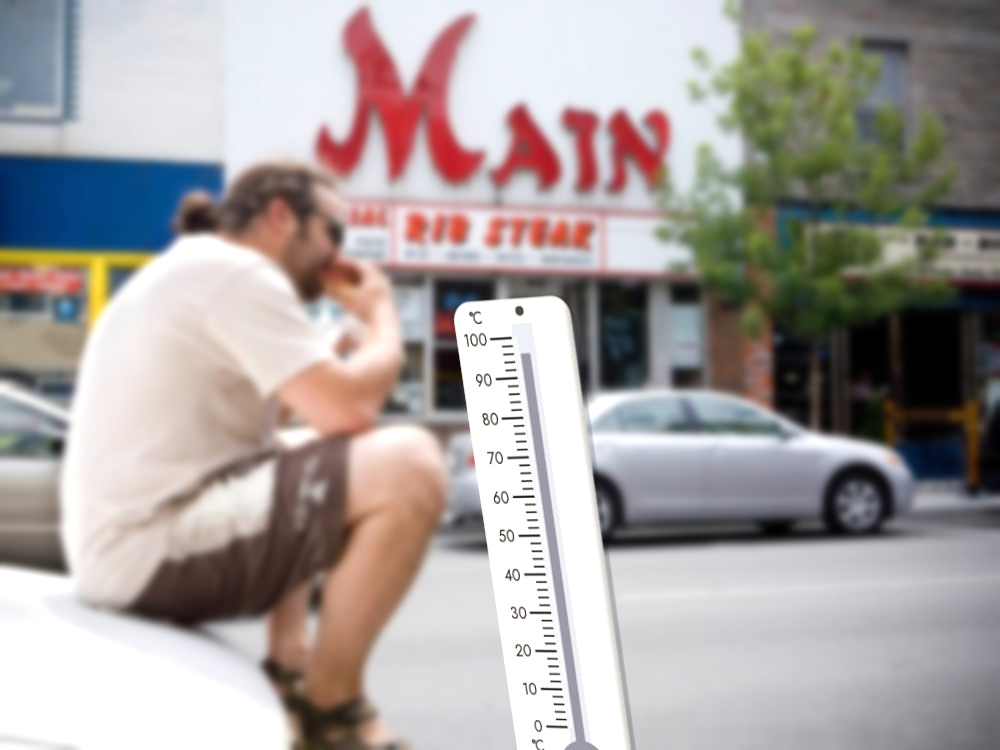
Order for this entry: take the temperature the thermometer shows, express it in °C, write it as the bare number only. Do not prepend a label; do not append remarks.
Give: 96
